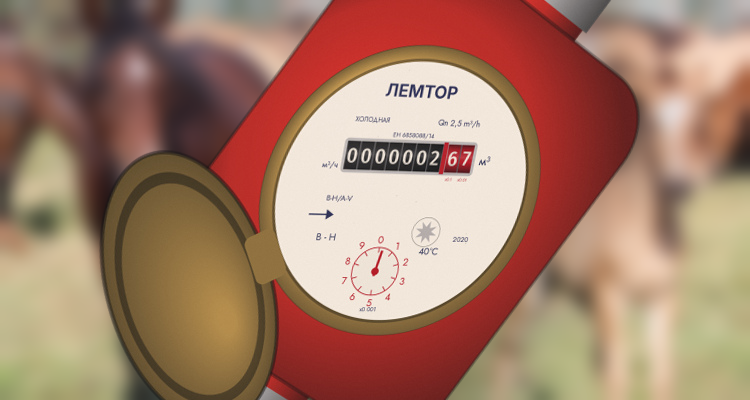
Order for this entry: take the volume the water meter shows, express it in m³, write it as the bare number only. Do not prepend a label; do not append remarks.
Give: 2.670
